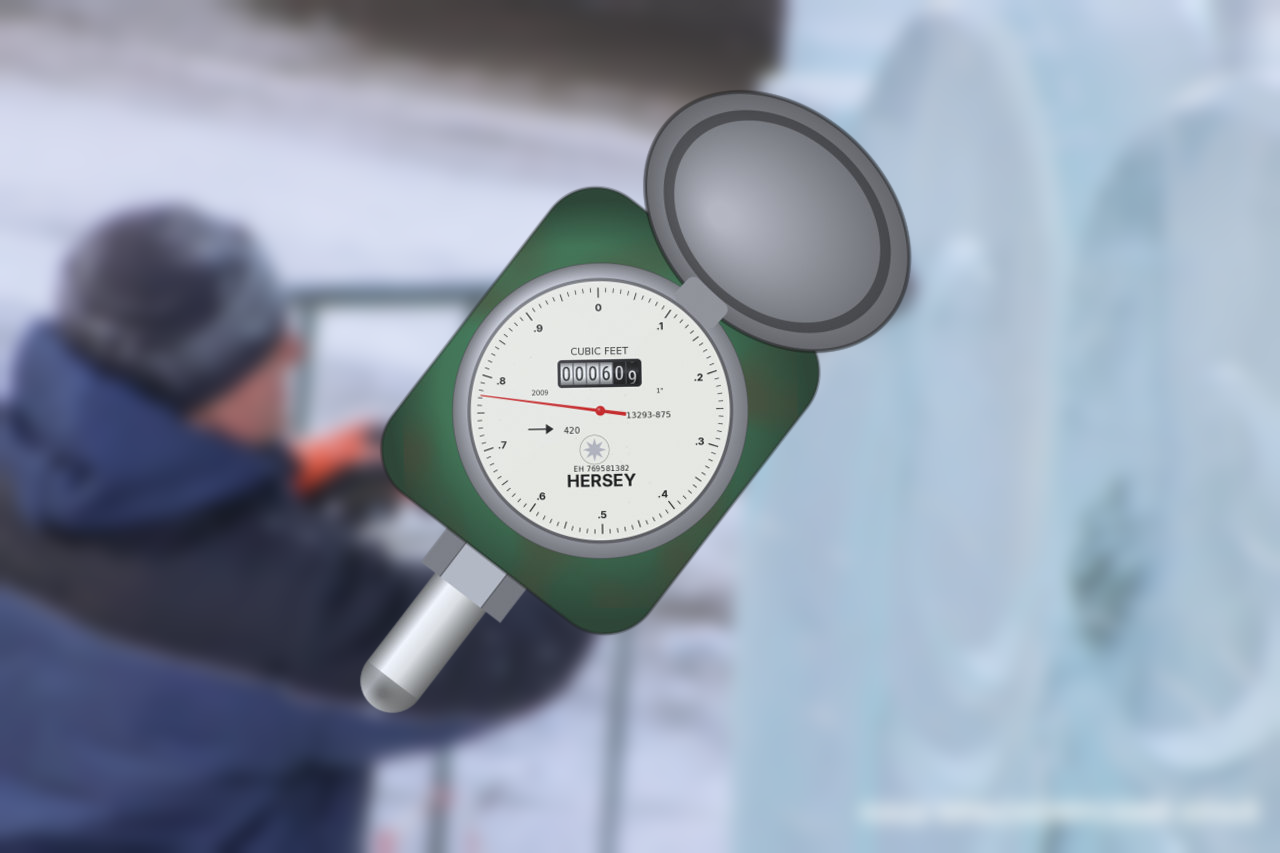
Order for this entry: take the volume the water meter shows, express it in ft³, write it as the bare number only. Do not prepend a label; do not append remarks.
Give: 608.77
